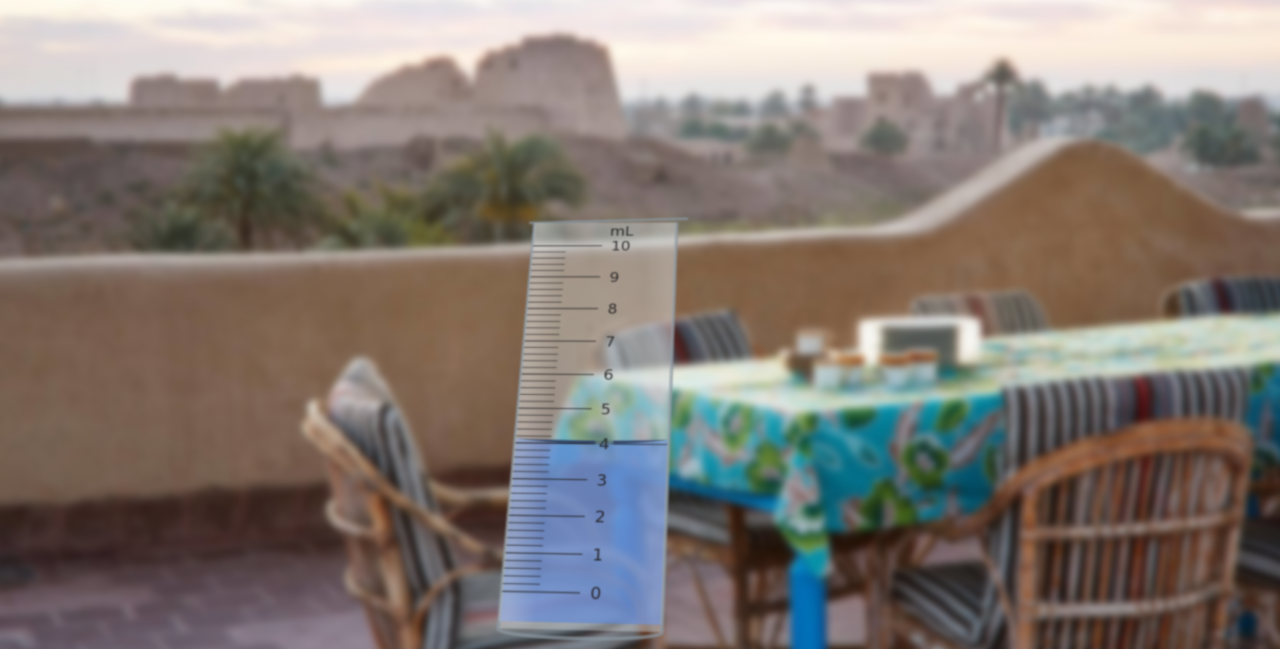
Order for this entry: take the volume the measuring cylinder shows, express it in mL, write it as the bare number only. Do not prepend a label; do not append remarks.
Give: 4
